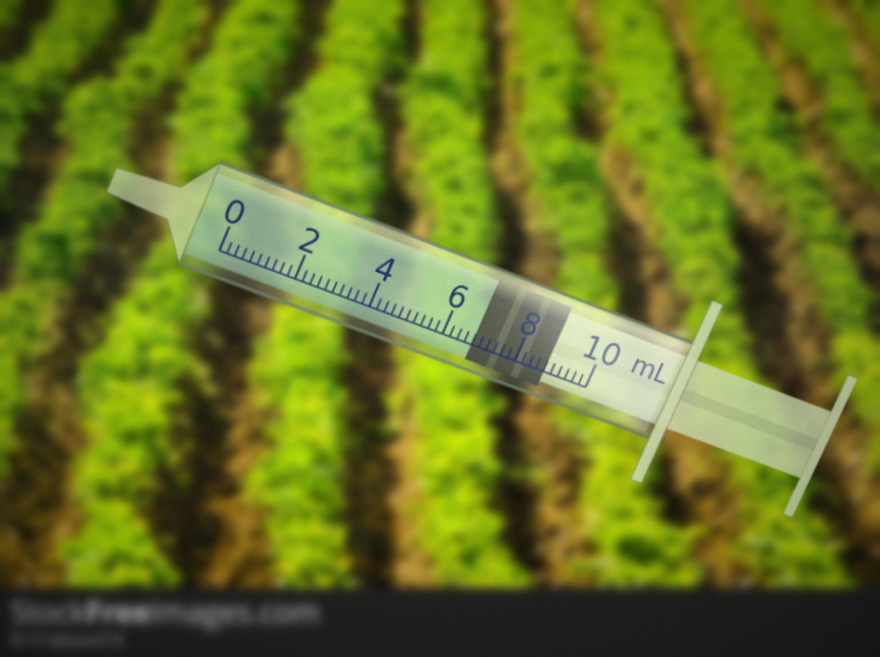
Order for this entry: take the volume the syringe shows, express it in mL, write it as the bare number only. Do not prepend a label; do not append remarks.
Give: 6.8
